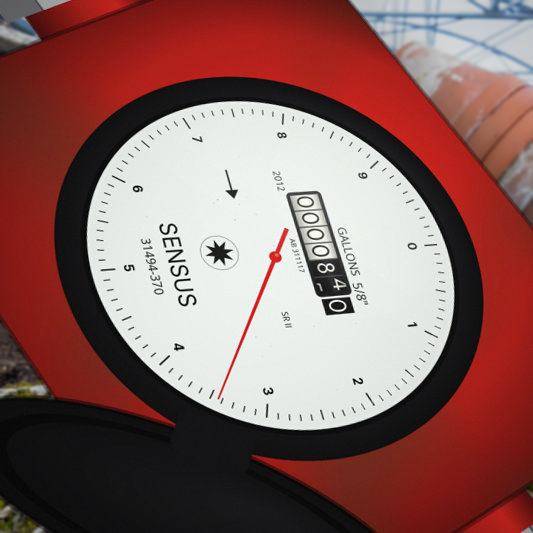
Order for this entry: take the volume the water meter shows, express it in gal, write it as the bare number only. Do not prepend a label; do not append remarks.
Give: 843.4
